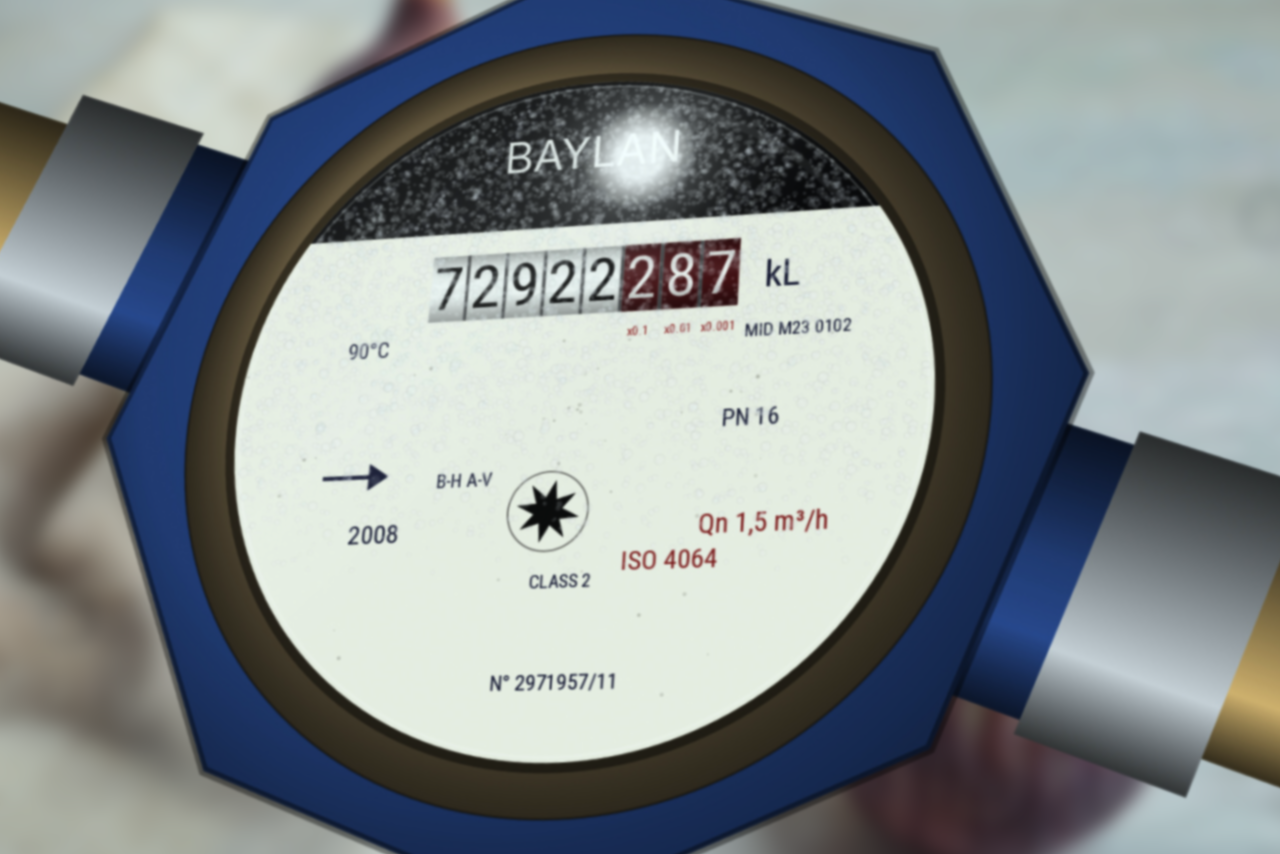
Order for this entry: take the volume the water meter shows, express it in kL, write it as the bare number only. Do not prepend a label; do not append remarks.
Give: 72922.287
